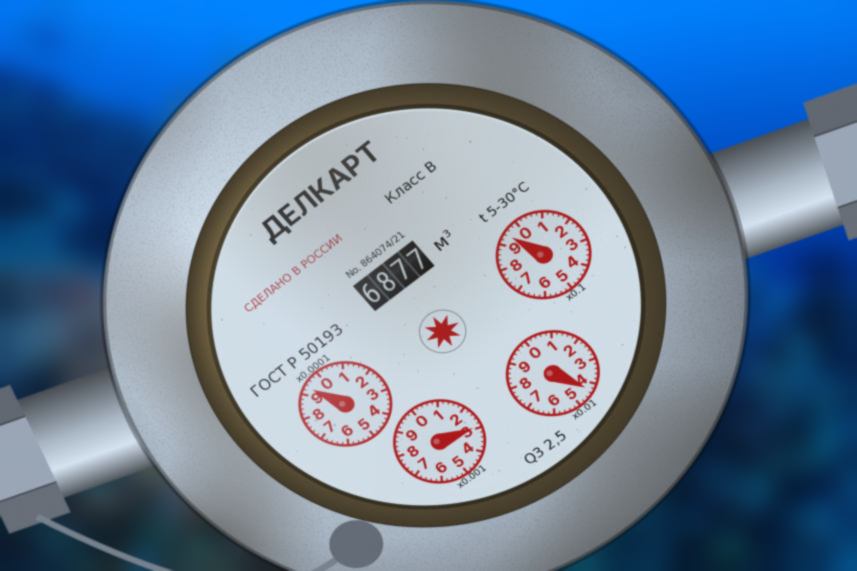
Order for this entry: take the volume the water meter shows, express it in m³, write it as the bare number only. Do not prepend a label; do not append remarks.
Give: 6876.9429
